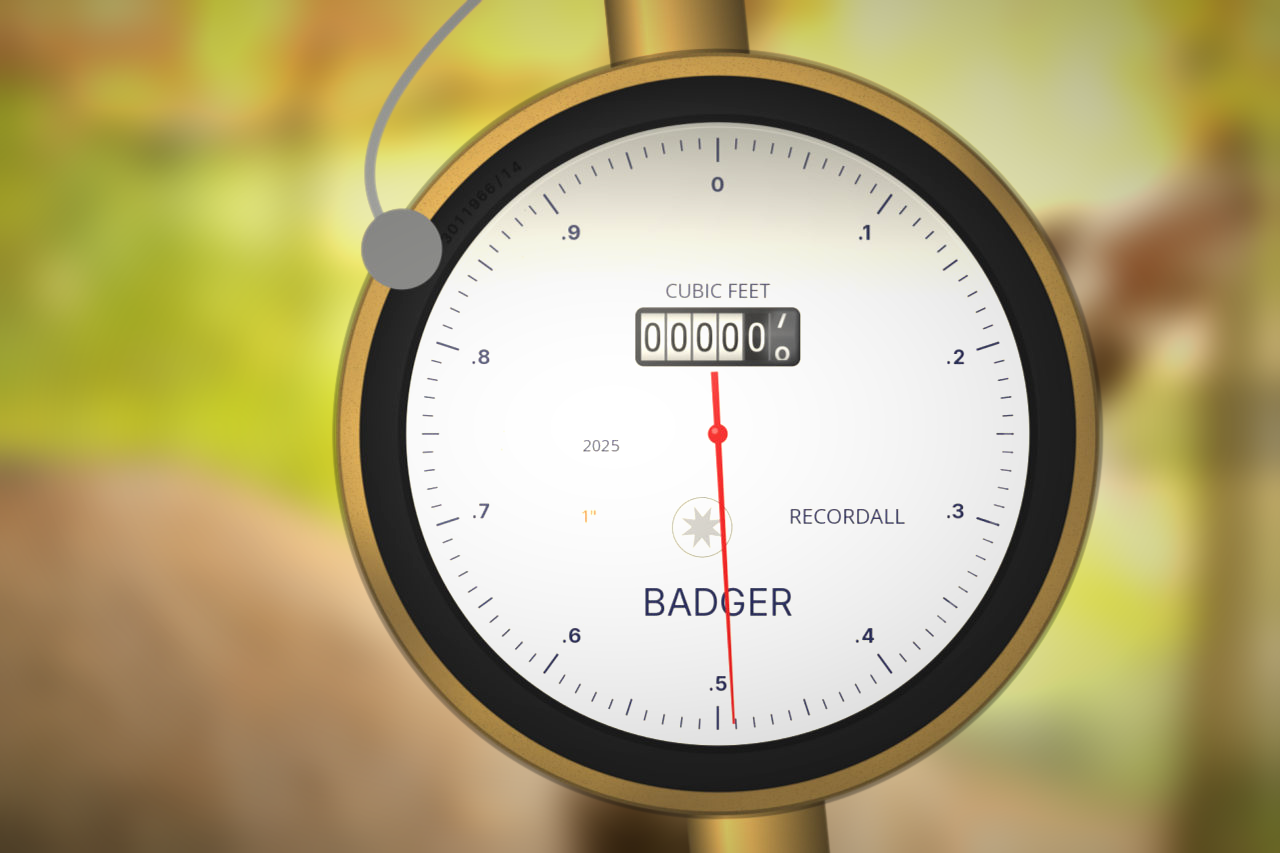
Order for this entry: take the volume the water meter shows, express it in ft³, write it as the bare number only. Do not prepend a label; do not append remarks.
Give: 7.49
